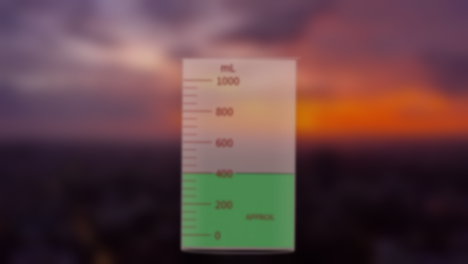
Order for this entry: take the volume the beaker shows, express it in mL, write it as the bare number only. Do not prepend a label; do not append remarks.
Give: 400
